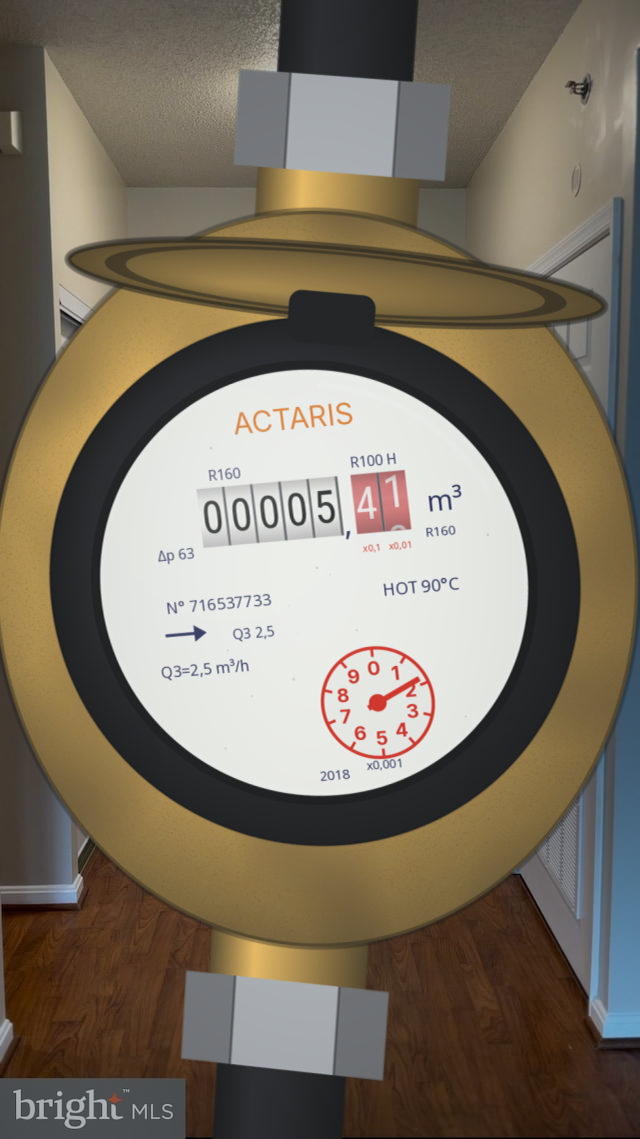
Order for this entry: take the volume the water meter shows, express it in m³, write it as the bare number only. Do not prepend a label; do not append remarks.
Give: 5.411
